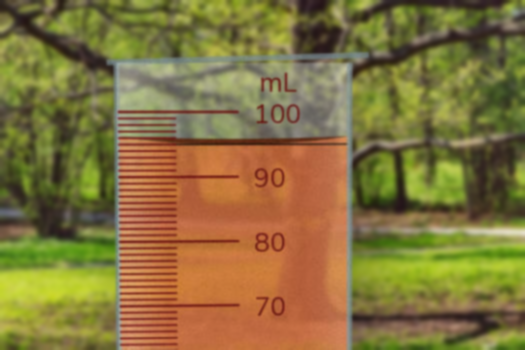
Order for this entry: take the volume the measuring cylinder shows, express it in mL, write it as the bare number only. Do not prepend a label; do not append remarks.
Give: 95
